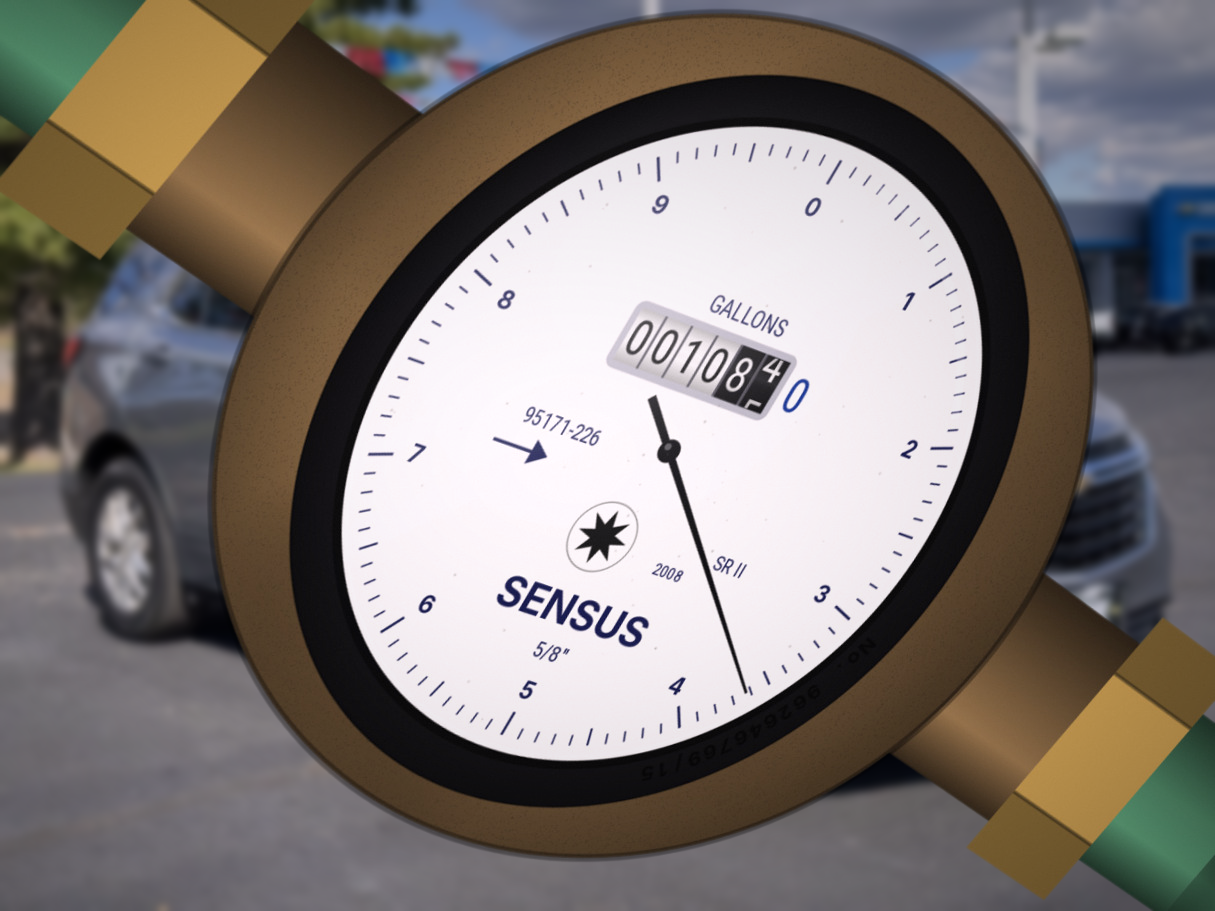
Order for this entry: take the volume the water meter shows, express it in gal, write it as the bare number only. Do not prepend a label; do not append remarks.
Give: 10843.6
